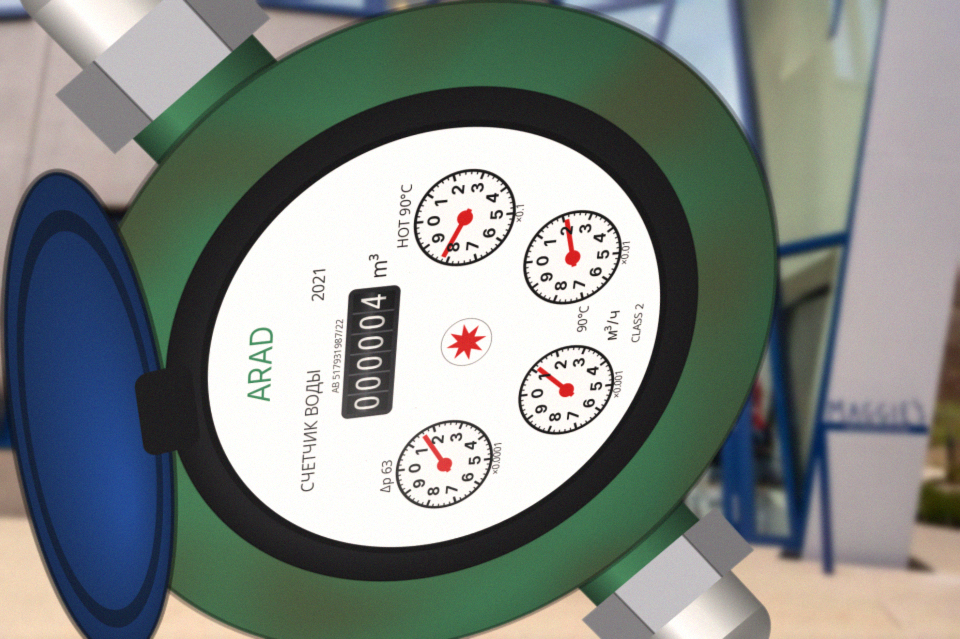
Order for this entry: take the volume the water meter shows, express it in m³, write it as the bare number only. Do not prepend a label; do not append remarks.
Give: 4.8211
